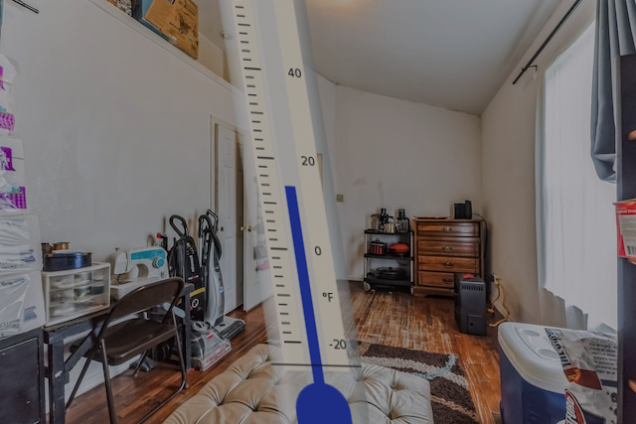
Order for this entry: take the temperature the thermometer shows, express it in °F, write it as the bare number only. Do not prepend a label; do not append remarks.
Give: 14
